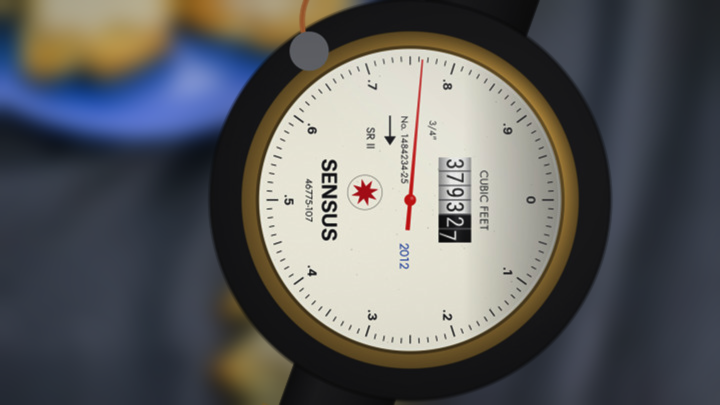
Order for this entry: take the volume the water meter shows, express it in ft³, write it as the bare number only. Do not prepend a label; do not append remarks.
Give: 379326.76
